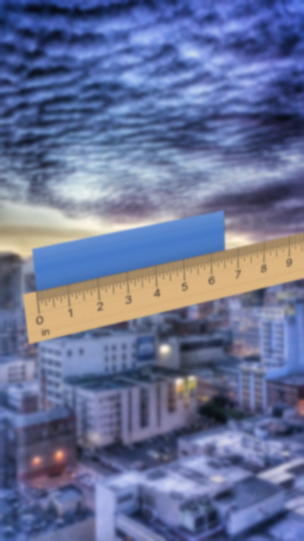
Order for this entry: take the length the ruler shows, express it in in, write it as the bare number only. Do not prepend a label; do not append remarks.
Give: 6.5
